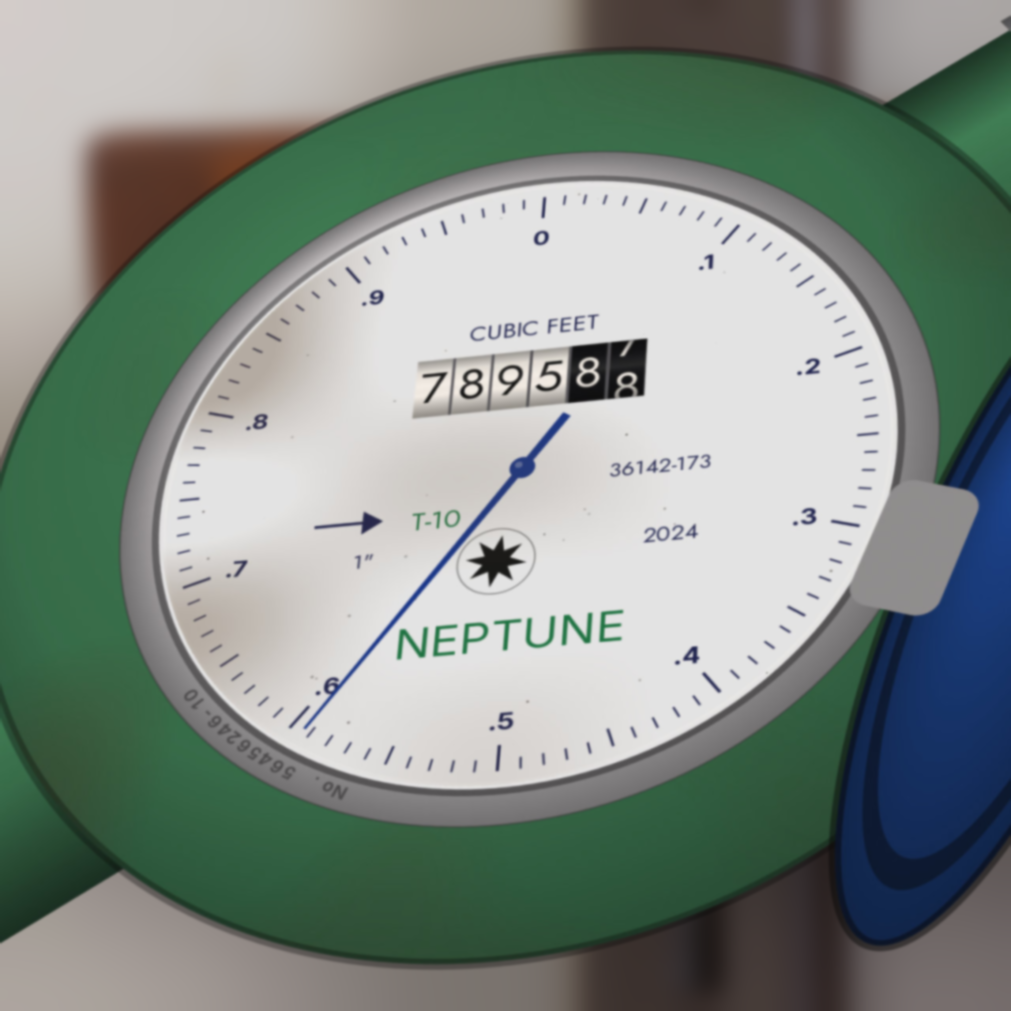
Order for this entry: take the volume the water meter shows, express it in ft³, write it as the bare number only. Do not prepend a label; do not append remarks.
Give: 789587.59
